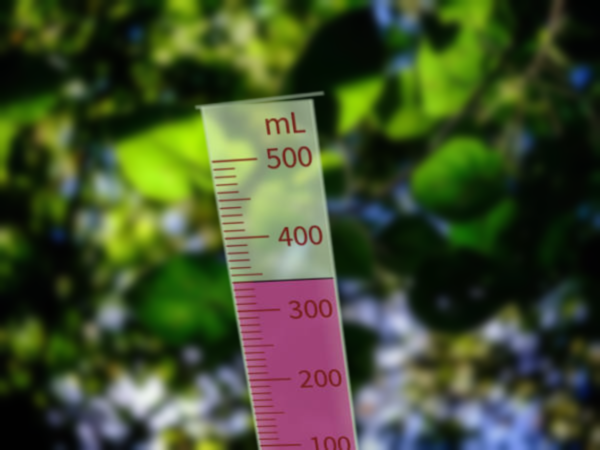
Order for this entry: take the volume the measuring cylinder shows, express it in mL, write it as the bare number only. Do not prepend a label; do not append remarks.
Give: 340
